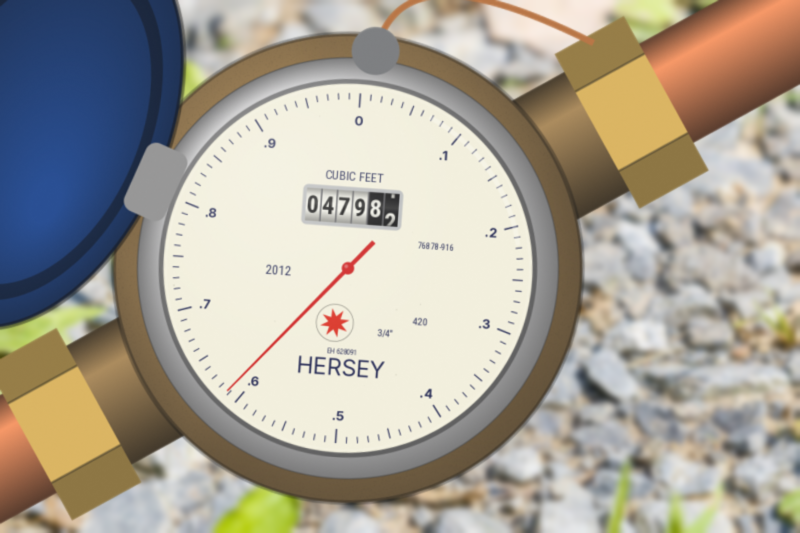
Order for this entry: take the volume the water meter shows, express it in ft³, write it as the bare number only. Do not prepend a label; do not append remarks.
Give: 47981.61
